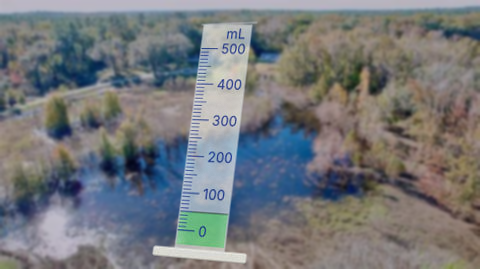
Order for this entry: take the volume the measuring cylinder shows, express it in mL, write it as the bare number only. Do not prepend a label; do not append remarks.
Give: 50
